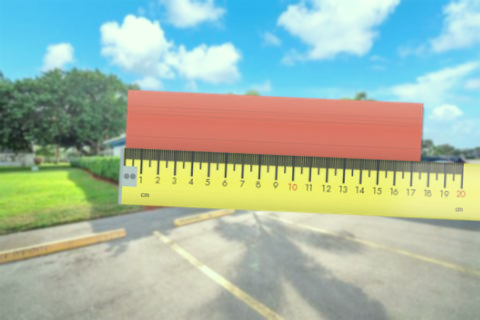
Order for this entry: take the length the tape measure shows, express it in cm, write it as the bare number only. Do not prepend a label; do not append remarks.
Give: 17.5
